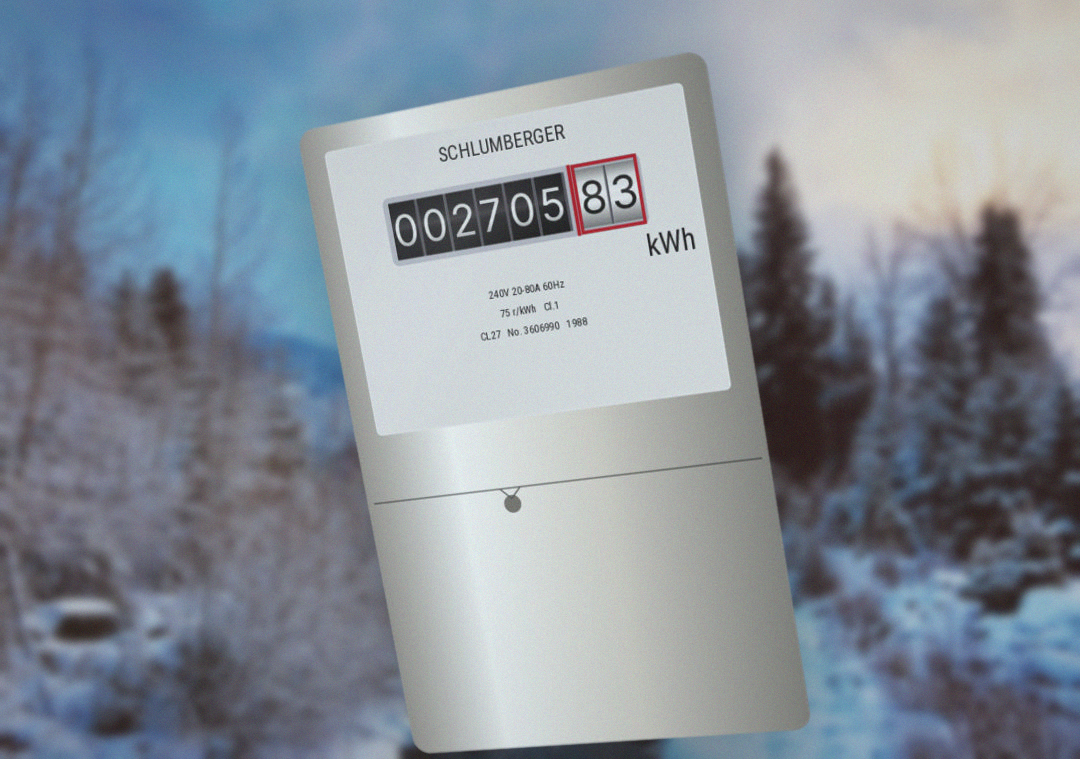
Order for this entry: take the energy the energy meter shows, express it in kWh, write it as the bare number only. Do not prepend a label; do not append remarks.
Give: 2705.83
